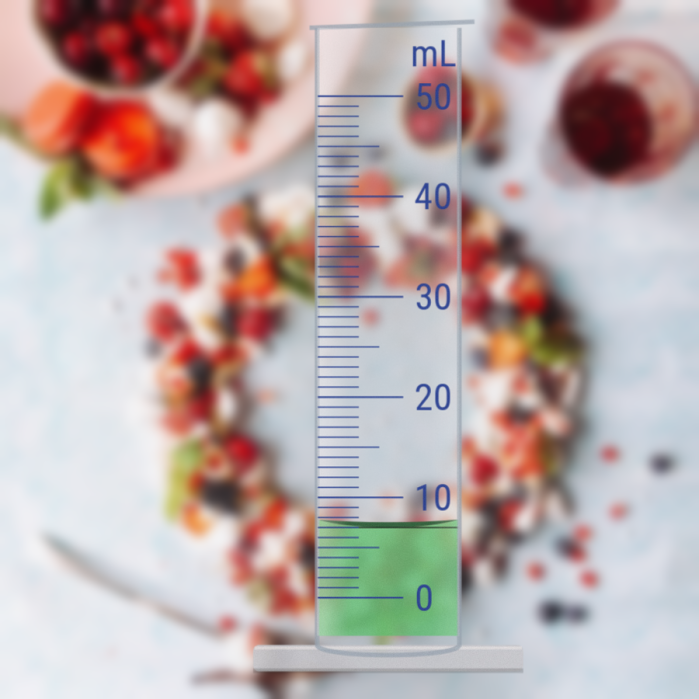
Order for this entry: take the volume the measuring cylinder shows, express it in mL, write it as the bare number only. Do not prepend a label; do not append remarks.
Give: 7
